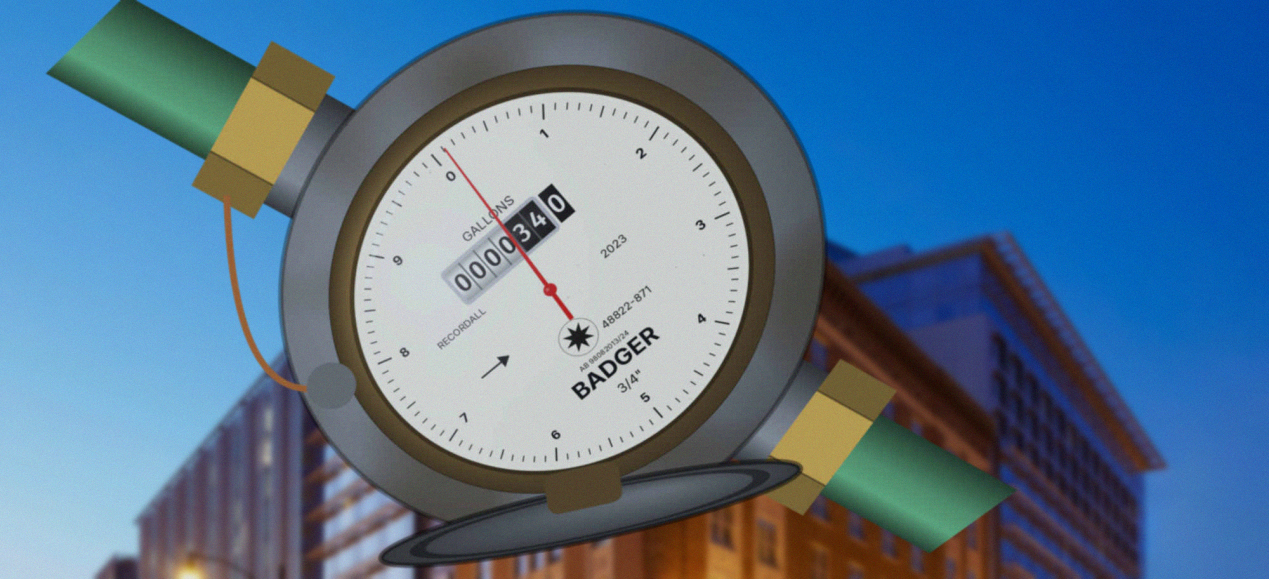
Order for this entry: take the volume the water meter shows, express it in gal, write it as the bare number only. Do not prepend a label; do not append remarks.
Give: 340.1
